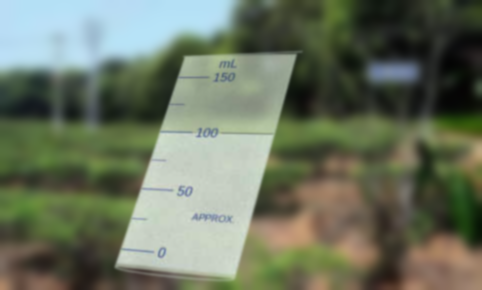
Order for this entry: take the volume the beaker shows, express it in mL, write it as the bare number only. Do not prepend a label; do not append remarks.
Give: 100
